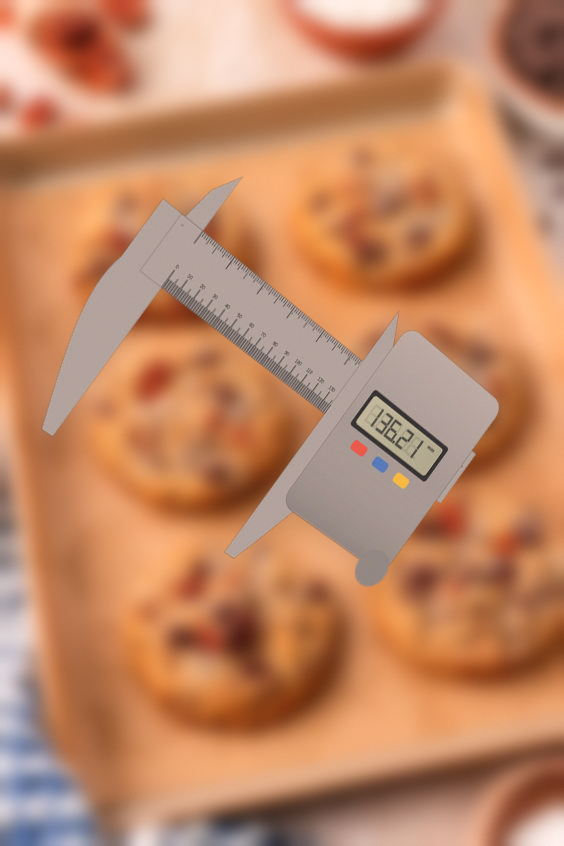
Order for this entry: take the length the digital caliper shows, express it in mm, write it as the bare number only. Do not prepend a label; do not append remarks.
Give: 136.21
